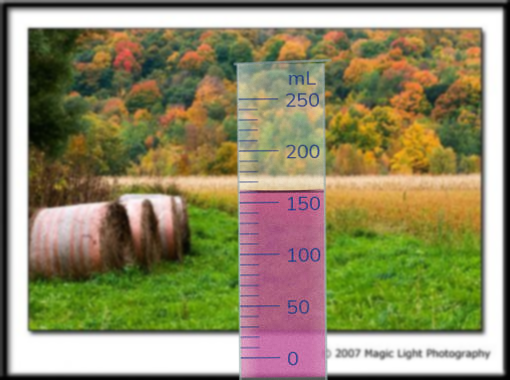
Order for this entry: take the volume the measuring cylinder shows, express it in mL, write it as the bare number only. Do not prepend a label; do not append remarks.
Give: 160
